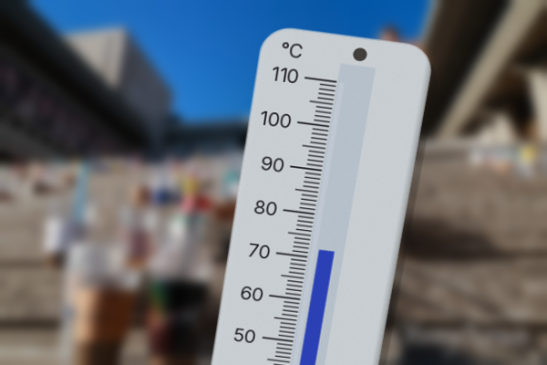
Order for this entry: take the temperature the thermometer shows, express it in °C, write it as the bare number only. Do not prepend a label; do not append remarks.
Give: 72
